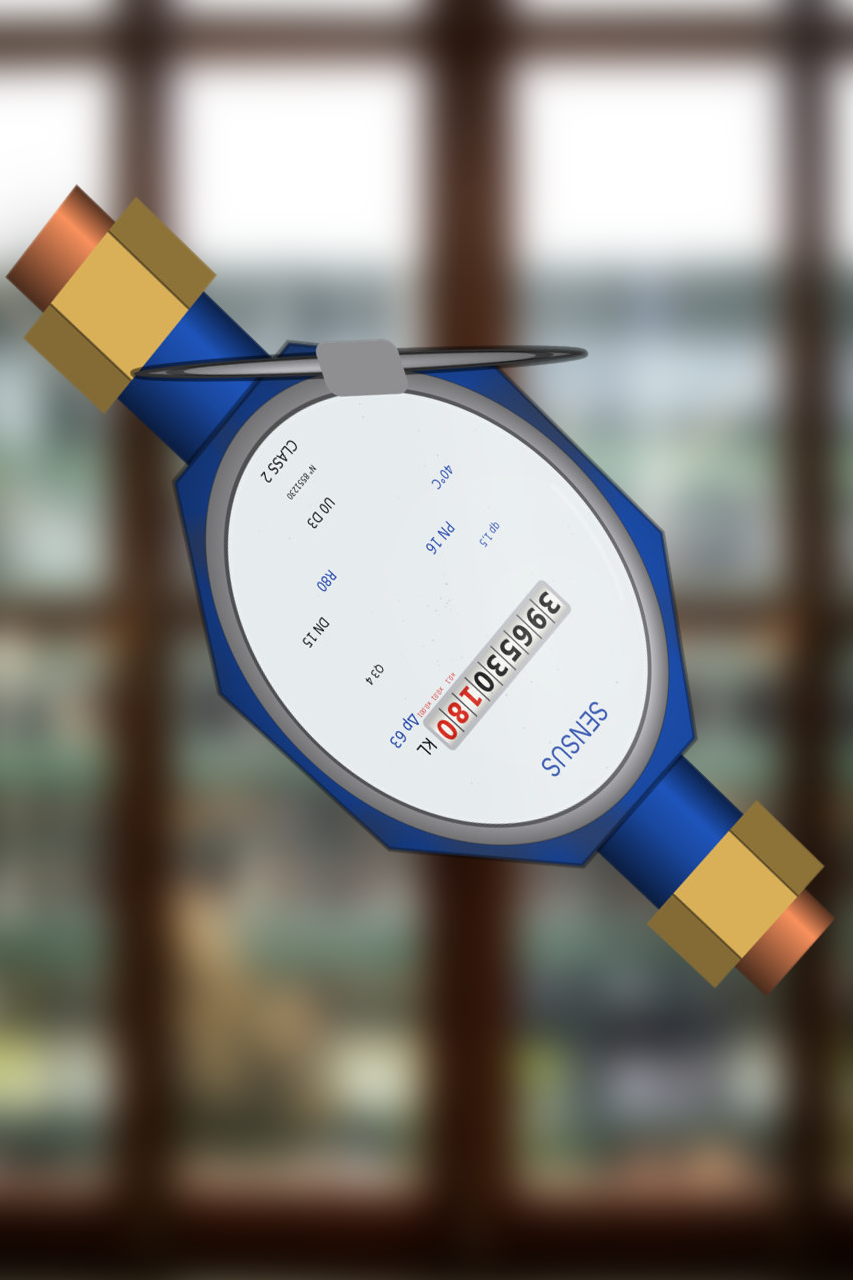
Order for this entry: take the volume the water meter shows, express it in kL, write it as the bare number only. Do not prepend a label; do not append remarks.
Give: 396530.180
